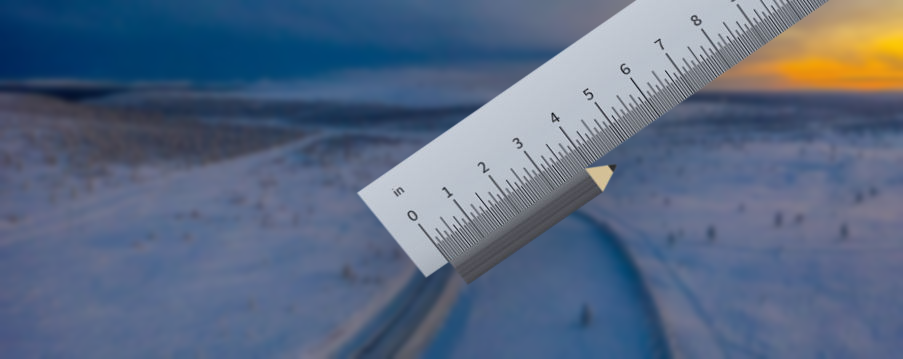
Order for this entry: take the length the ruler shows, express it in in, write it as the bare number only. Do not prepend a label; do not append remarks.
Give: 4.5
